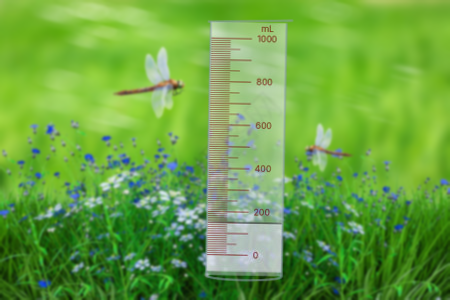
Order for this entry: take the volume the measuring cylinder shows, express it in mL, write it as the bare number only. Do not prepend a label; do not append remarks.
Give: 150
